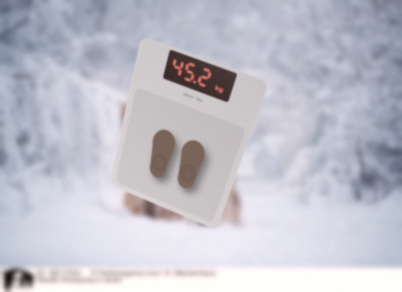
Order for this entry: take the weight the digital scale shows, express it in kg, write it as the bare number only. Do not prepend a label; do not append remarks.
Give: 45.2
